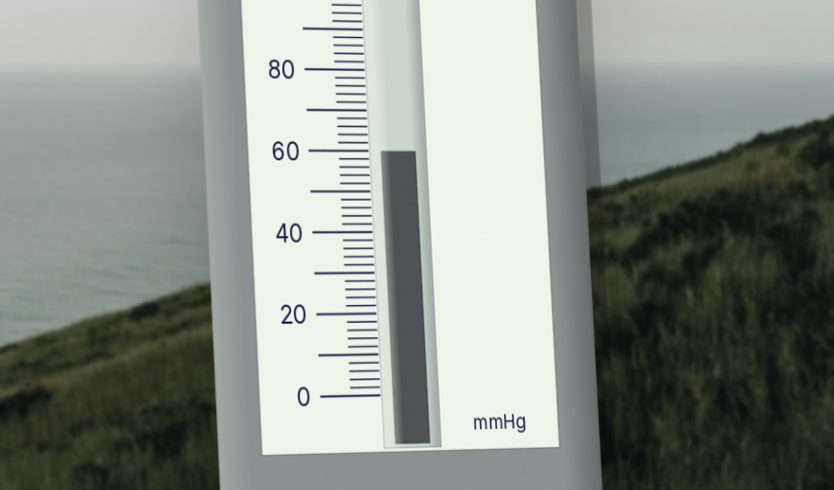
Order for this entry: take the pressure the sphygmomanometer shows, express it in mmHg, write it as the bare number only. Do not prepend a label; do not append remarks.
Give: 60
